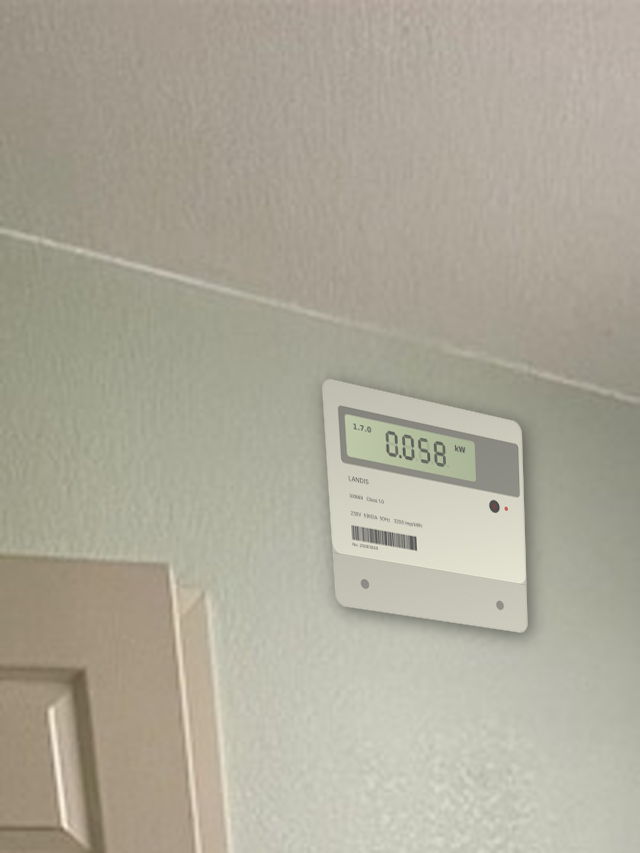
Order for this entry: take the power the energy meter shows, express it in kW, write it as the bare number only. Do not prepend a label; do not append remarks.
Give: 0.058
